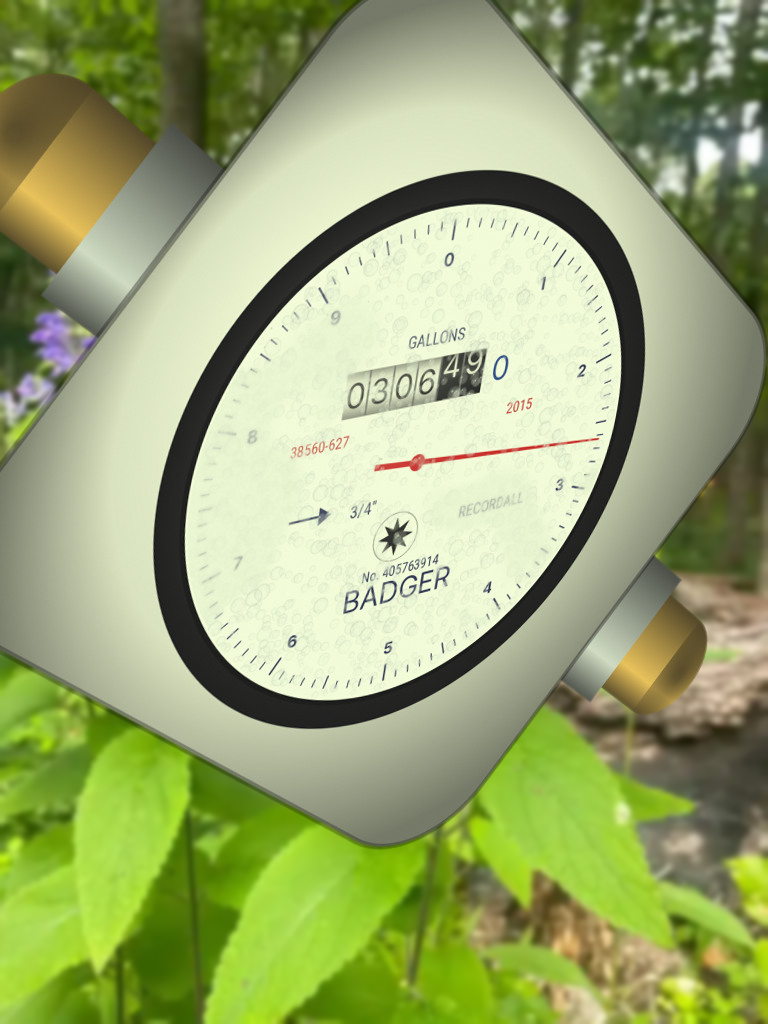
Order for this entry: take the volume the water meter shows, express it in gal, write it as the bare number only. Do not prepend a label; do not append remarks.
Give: 306492.6
